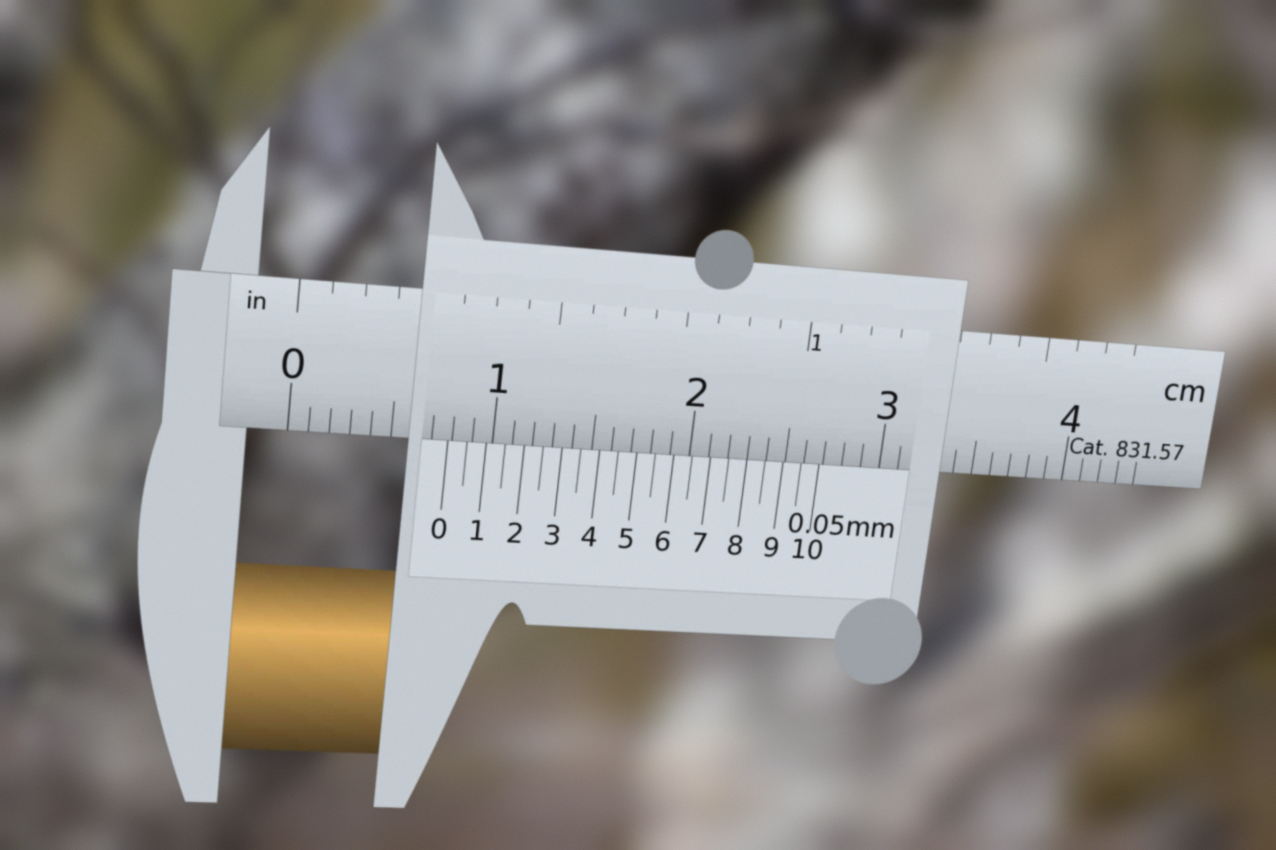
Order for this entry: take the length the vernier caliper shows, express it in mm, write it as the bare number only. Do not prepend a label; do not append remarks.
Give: 7.8
